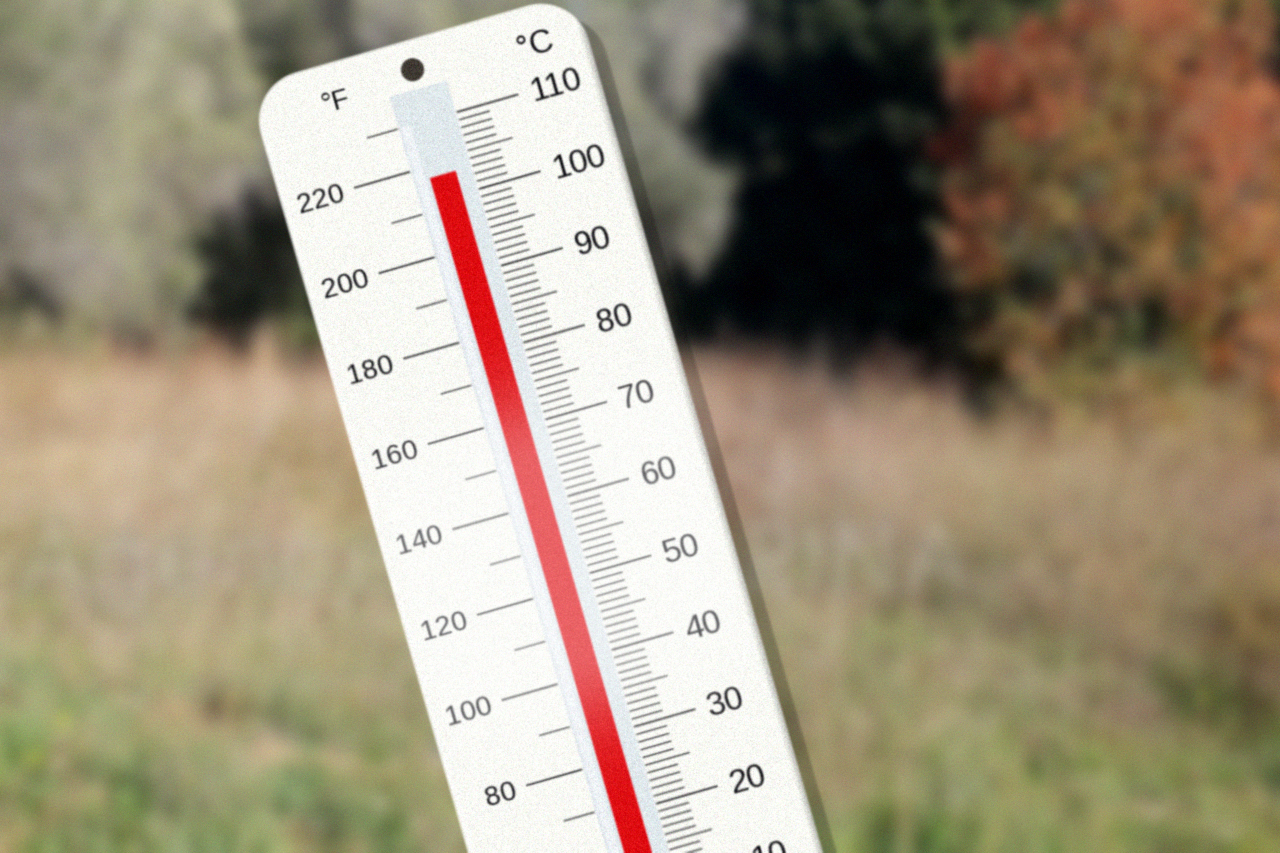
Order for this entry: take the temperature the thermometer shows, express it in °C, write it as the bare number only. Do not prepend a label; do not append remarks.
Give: 103
